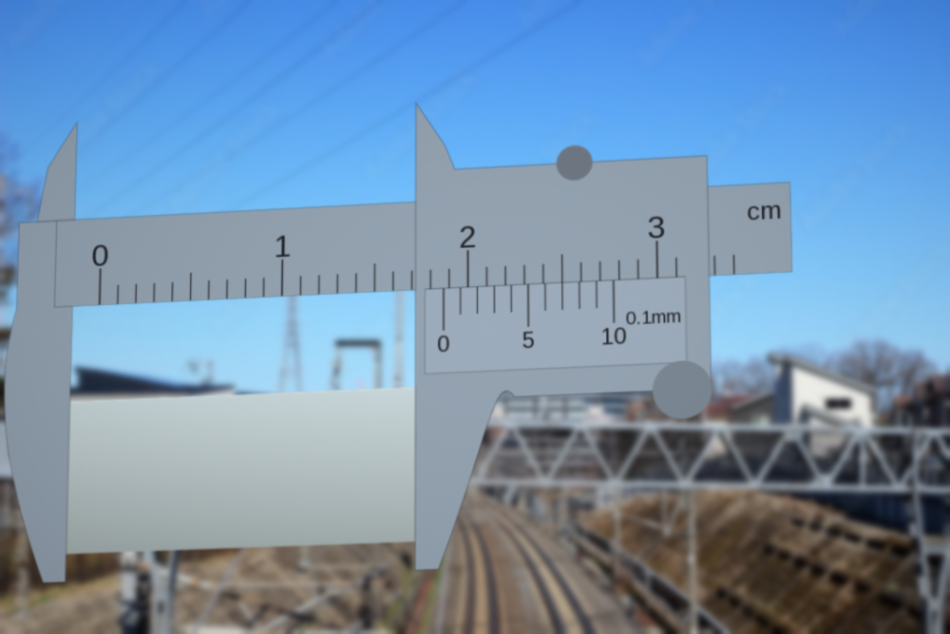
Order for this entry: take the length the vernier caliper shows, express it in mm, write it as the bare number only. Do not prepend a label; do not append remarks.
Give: 18.7
